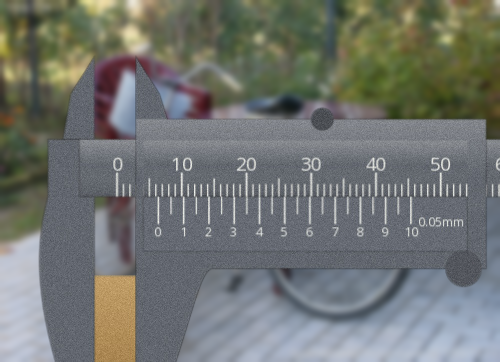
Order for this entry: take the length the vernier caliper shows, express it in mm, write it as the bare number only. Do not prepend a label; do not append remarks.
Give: 6.4
